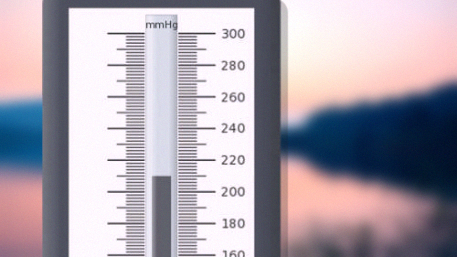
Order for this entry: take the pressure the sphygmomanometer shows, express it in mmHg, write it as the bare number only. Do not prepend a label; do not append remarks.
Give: 210
